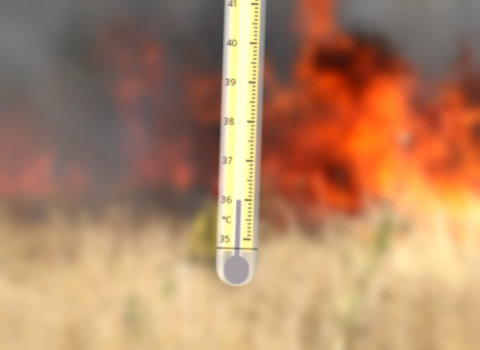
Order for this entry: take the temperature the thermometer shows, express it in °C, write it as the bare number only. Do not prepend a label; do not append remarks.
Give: 36
